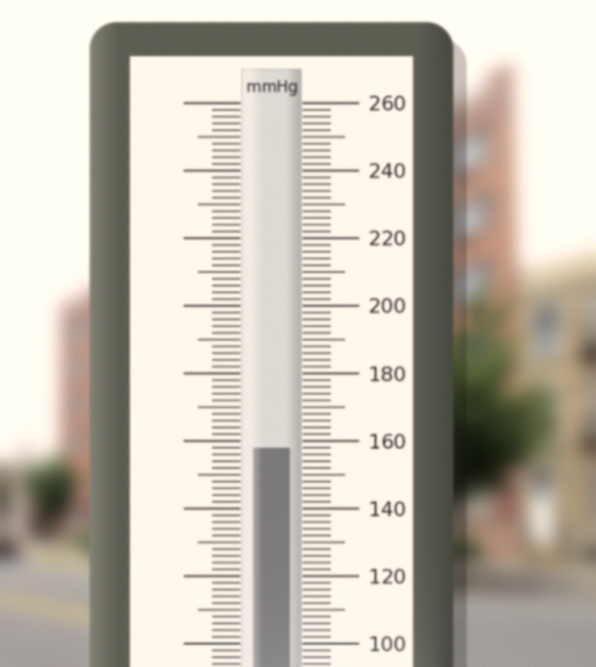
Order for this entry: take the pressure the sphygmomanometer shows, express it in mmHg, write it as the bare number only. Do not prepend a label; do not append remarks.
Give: 158
